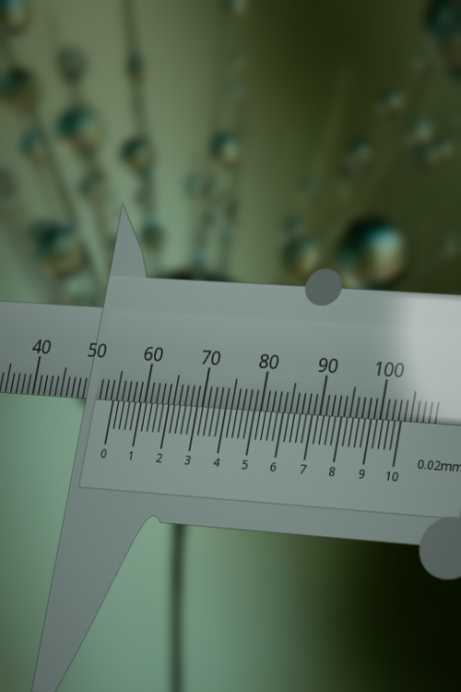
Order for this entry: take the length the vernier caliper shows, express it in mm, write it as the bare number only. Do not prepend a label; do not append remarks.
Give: 54.4
